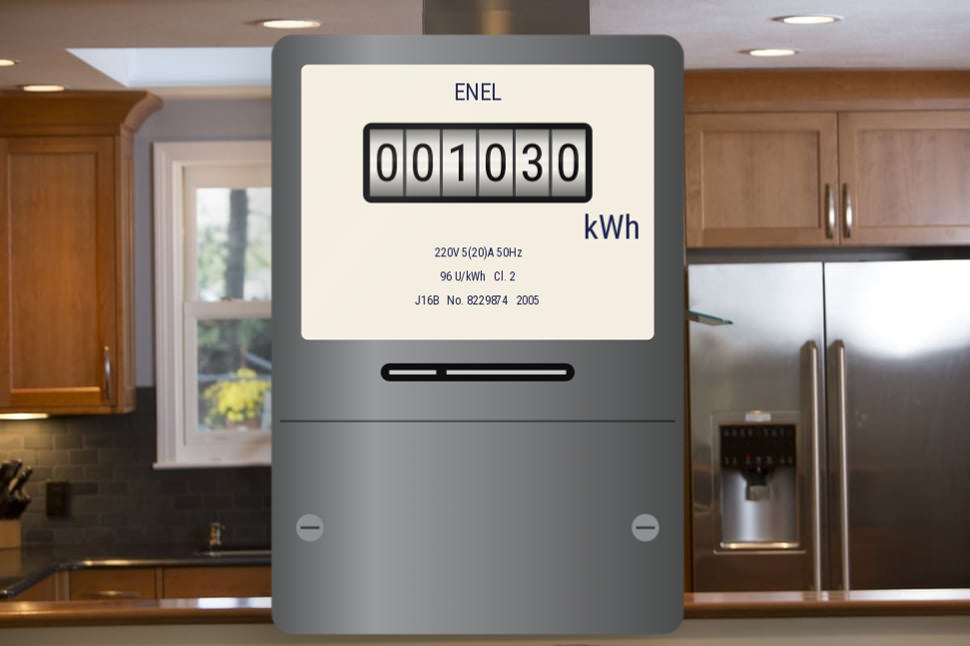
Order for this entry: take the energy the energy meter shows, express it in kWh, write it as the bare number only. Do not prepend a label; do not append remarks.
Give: 1030
